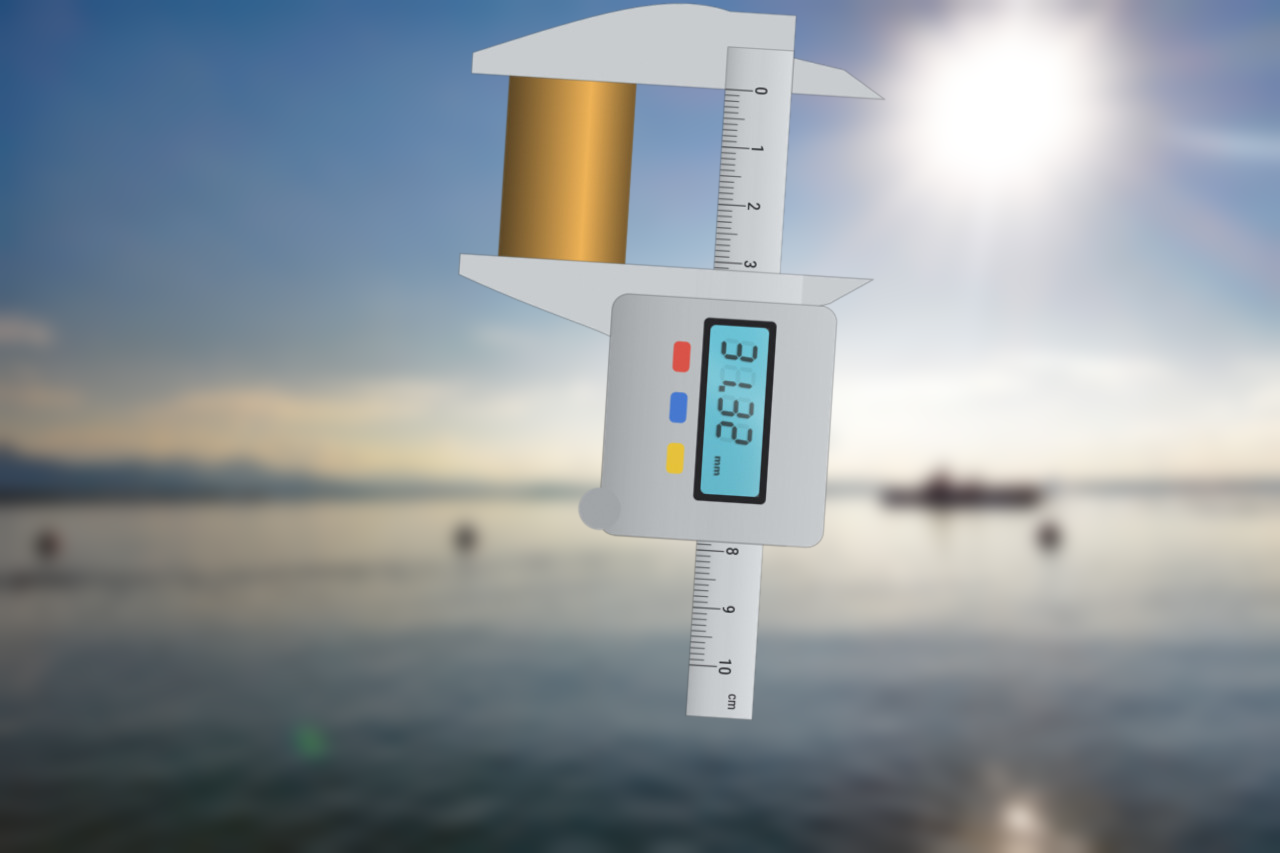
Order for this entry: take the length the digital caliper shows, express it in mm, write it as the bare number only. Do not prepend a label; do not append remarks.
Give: 31.32
